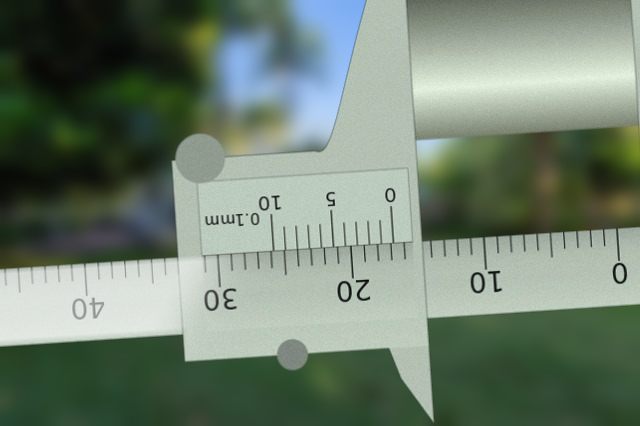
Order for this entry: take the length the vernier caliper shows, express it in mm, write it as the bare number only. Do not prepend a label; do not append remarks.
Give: 16.8
